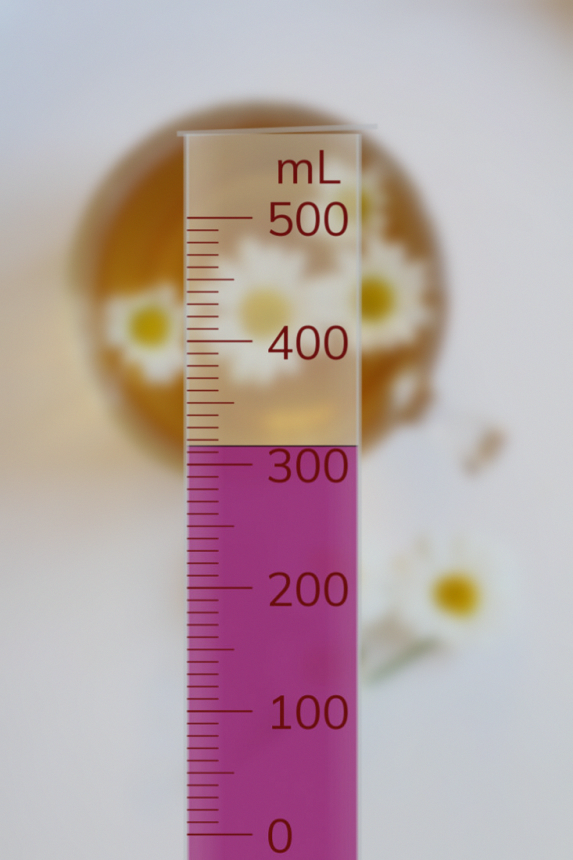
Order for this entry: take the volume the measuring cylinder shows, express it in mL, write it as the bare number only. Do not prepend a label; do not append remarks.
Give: 315
